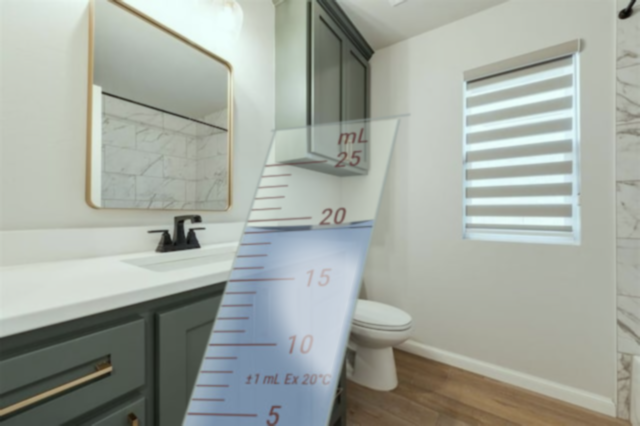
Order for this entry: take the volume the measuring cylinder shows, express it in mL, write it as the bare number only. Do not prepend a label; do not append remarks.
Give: 19
